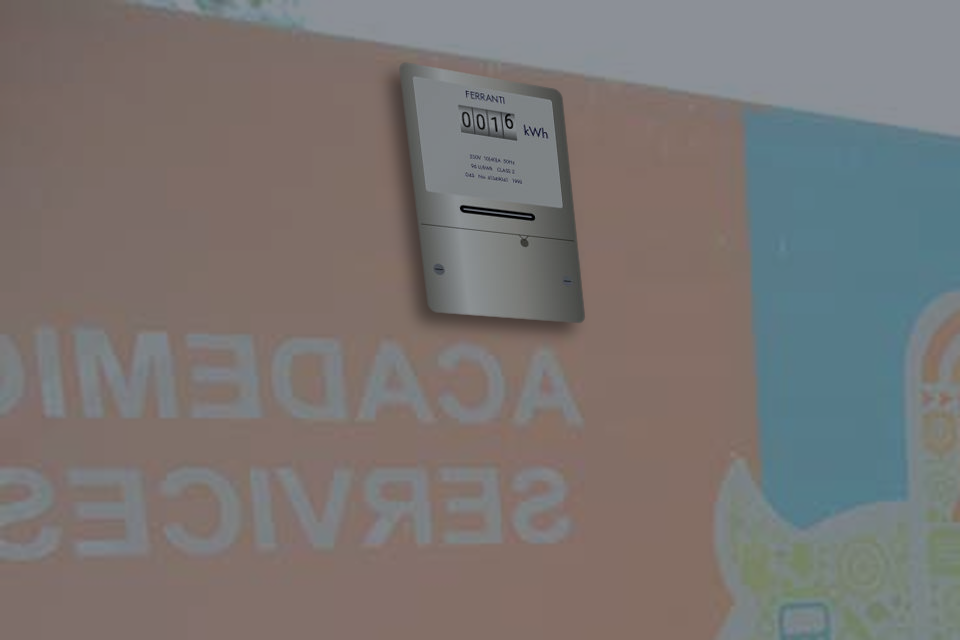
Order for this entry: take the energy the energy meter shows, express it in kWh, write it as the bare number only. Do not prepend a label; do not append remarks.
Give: 16
